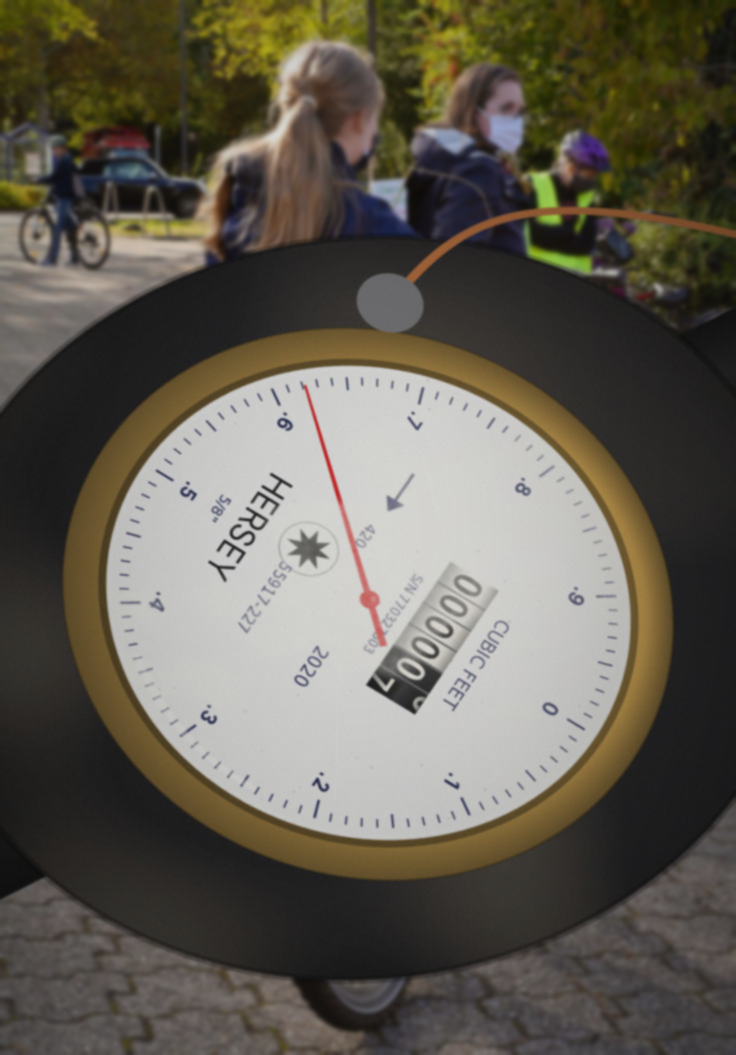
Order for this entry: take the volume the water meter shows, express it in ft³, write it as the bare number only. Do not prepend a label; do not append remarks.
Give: 6.62
